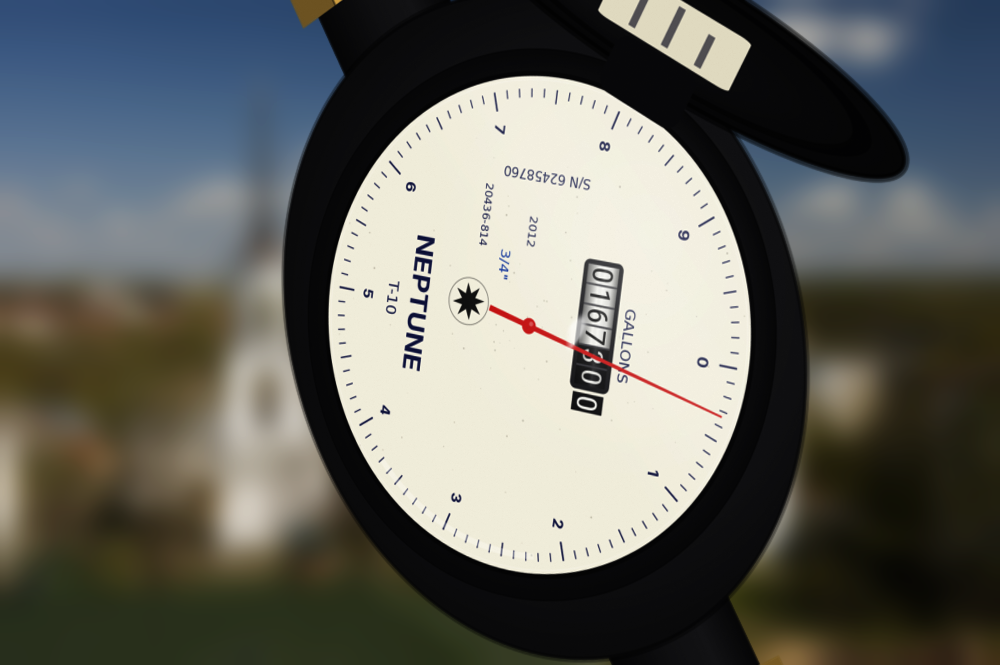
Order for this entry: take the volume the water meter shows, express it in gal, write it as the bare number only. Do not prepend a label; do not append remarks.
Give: 167300.3
